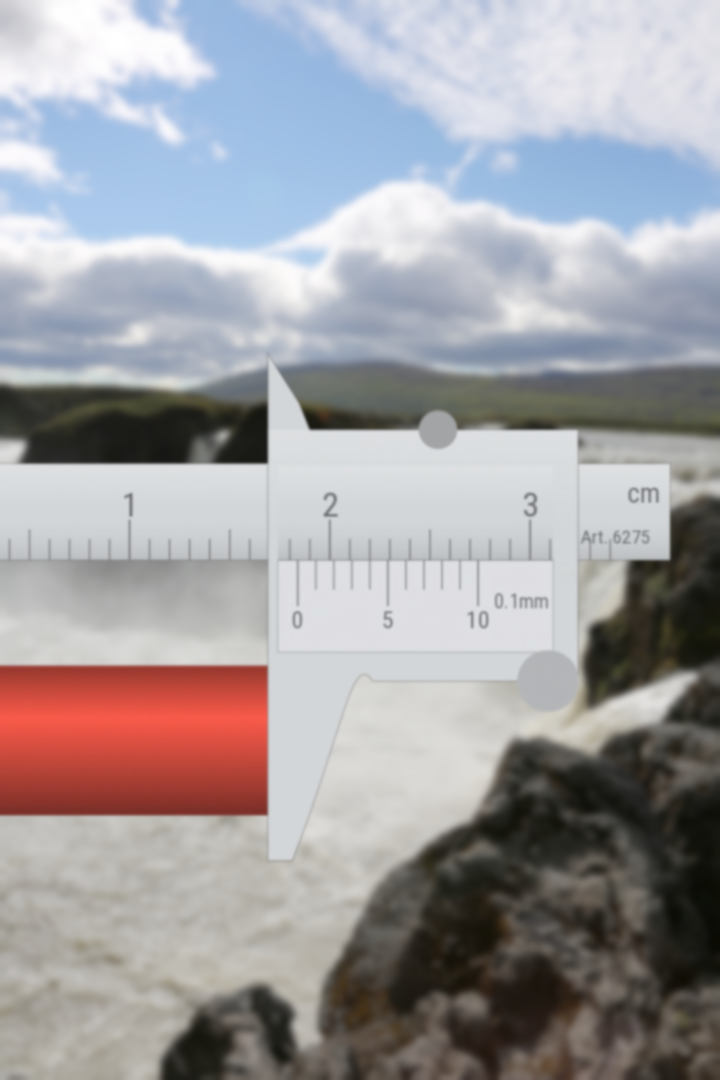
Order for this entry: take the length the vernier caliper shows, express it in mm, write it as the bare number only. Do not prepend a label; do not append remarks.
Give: 18.4
